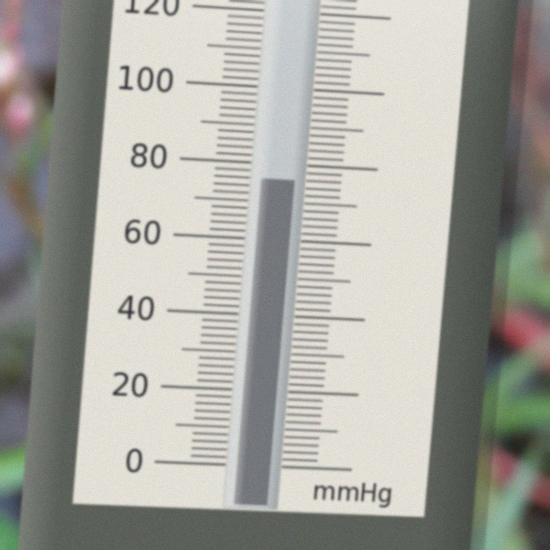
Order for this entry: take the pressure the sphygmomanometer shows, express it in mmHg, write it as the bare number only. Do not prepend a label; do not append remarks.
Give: 76
